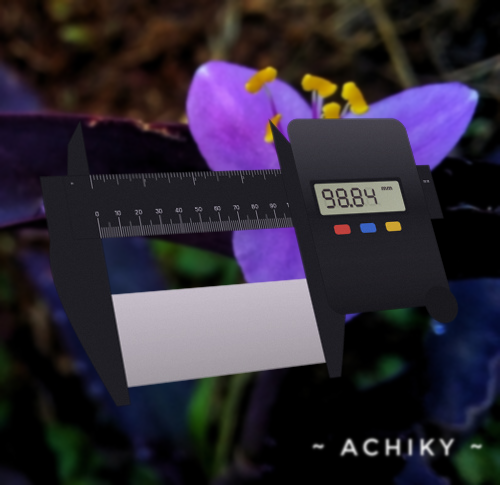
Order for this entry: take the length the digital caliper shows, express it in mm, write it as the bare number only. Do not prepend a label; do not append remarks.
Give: 98.84
